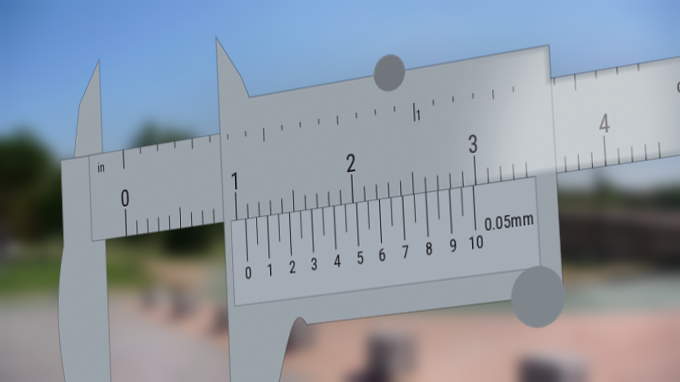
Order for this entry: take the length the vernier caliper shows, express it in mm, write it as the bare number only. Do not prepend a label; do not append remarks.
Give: 10.8
